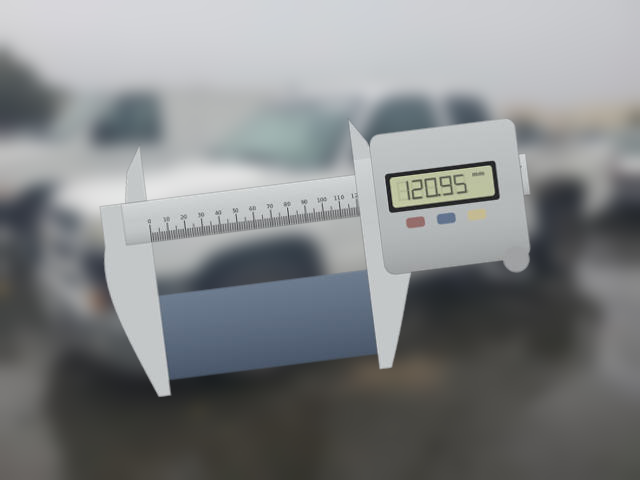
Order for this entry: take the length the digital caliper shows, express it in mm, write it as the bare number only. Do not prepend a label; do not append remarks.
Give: 120.95
